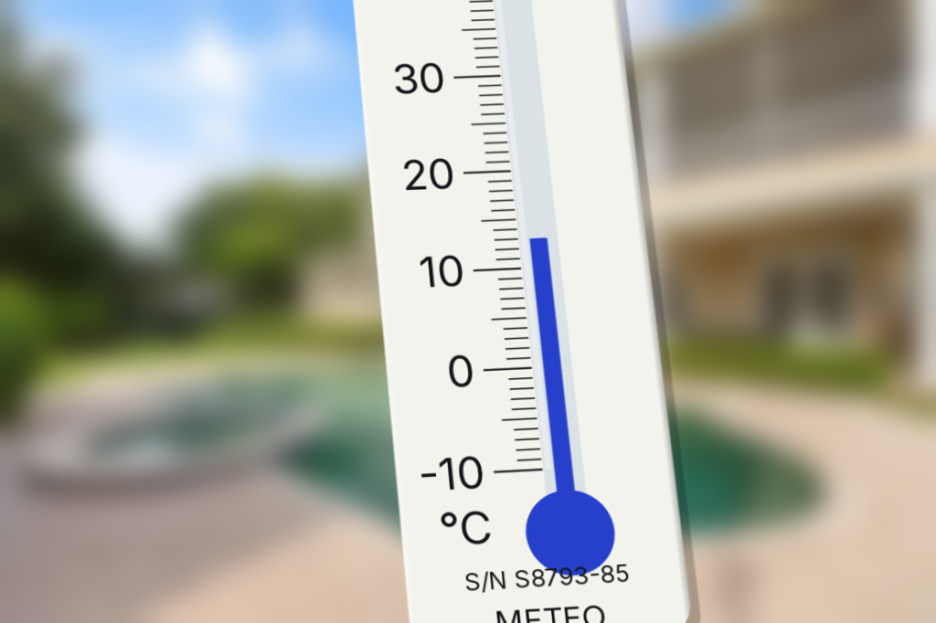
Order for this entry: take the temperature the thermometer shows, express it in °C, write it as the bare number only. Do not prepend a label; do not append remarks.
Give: 13
